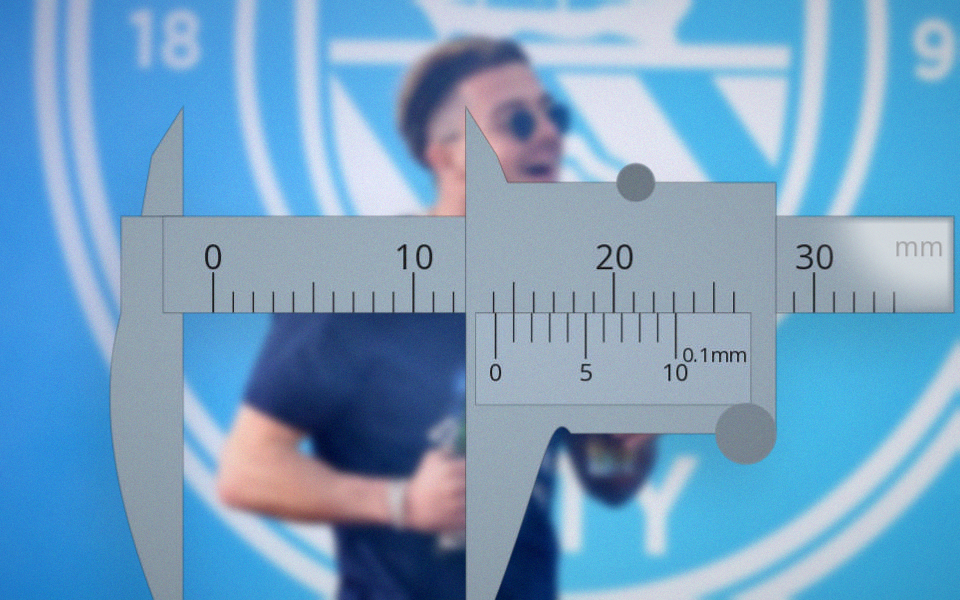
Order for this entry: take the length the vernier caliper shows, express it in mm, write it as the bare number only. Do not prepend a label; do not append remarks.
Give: 14.1
